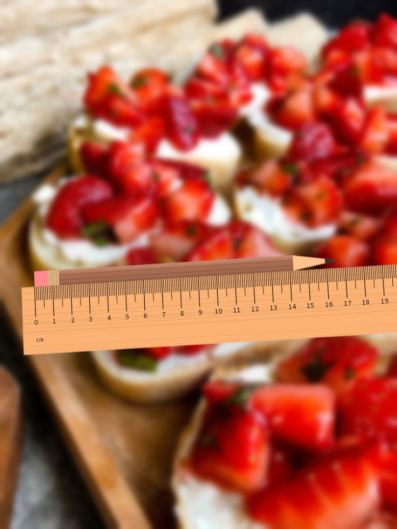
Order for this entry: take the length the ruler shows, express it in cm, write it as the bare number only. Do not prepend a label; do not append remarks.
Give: 16.5
